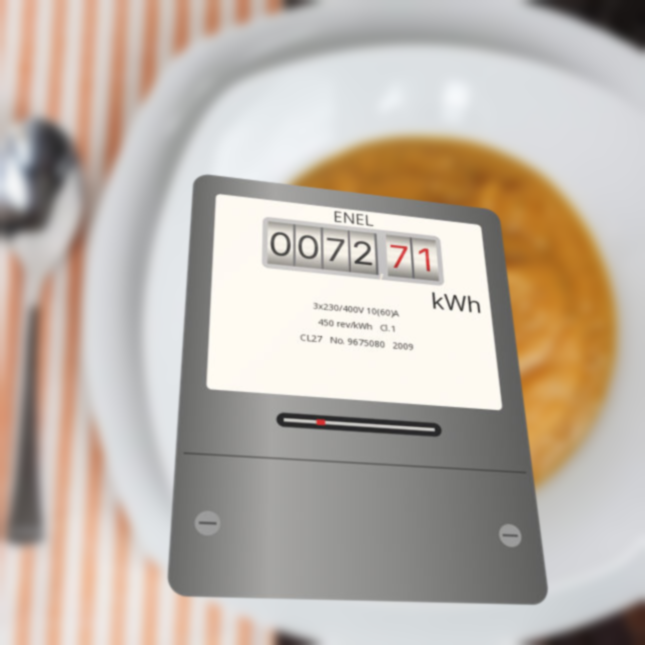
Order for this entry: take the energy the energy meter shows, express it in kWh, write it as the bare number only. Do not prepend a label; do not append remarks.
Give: 72.71
